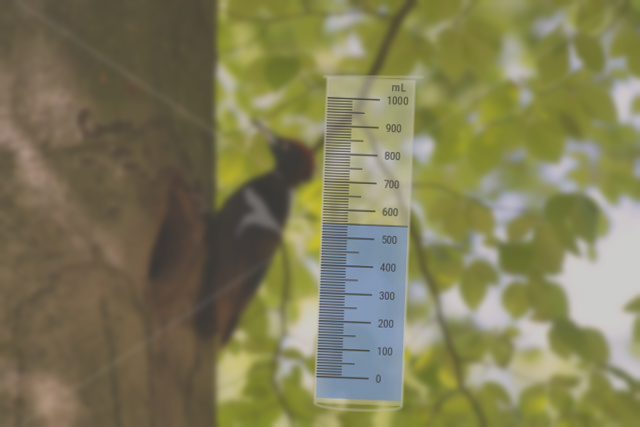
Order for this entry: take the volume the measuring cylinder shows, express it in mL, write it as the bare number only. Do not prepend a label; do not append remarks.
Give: 550
